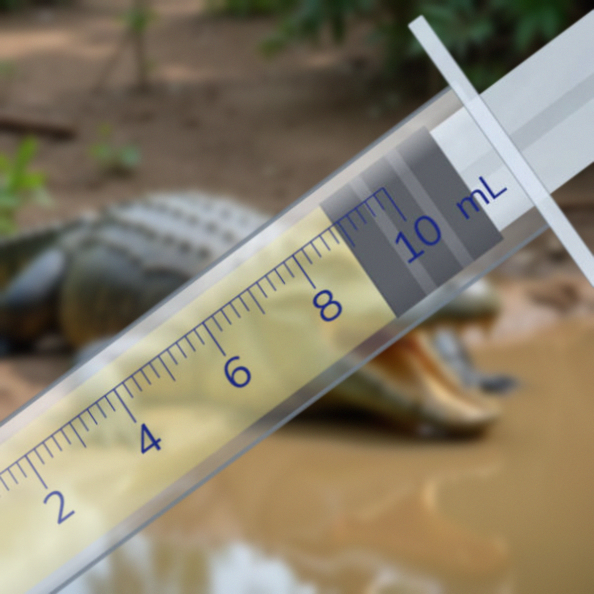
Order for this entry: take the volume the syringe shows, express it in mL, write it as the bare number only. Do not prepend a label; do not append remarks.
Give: 8.9
